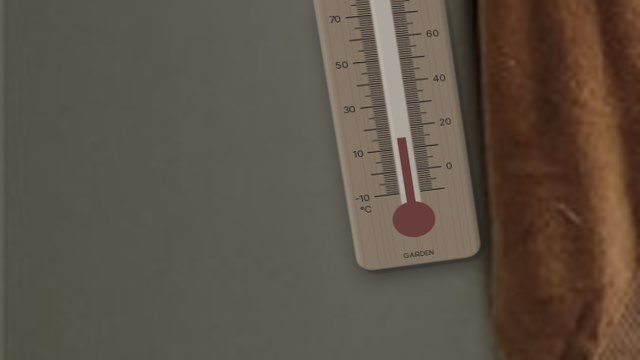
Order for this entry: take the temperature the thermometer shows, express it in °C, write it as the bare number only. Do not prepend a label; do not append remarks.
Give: 15
